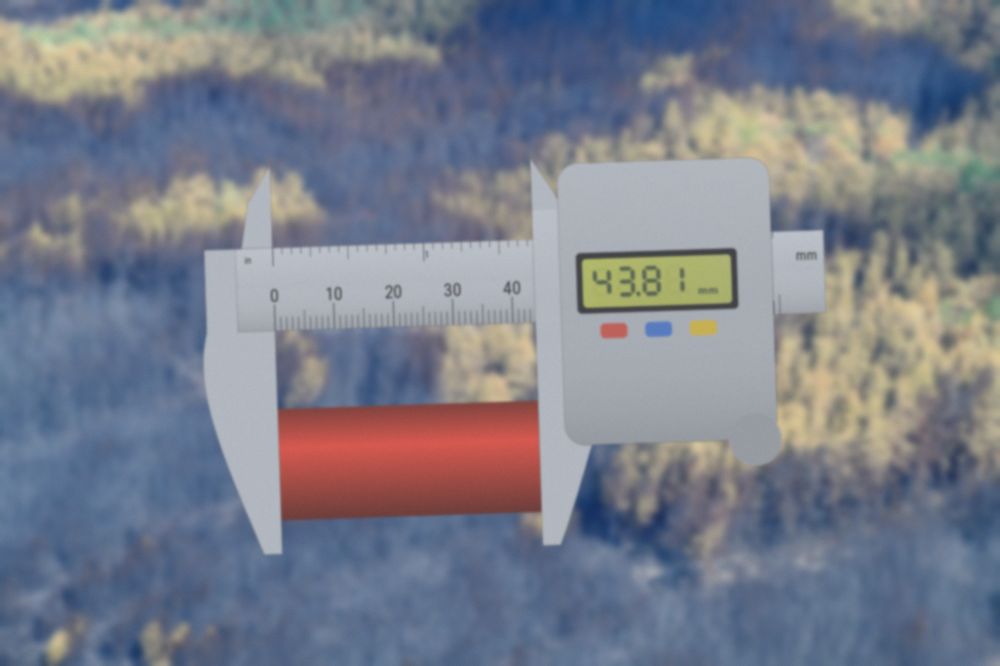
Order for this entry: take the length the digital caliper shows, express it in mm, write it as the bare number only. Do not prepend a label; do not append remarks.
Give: 43.81
